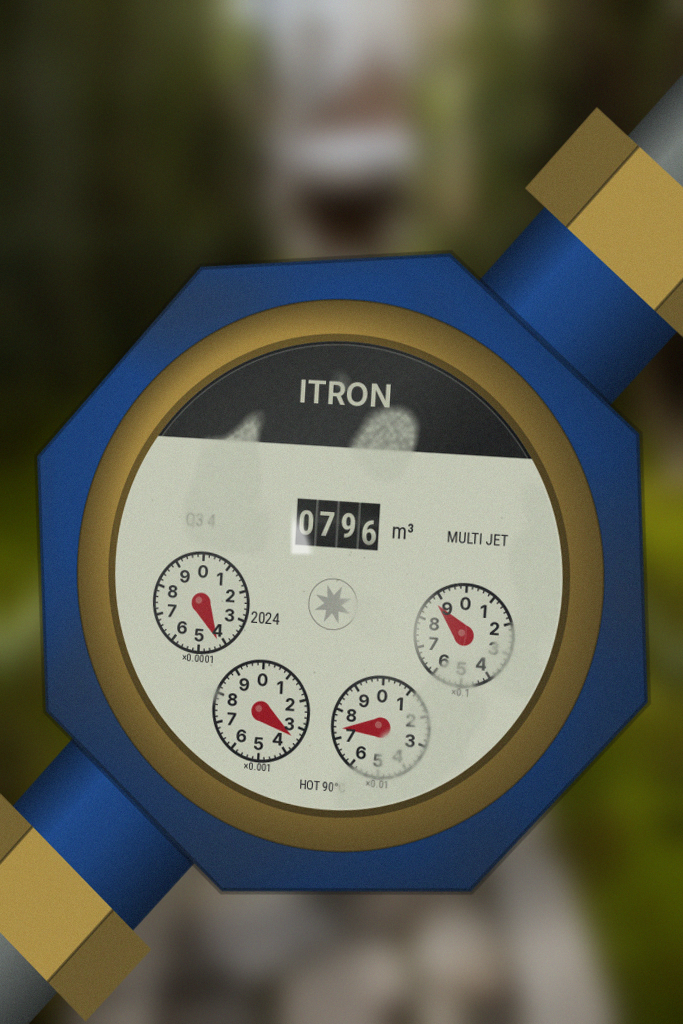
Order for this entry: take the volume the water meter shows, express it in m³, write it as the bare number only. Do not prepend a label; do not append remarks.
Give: 795.8734
